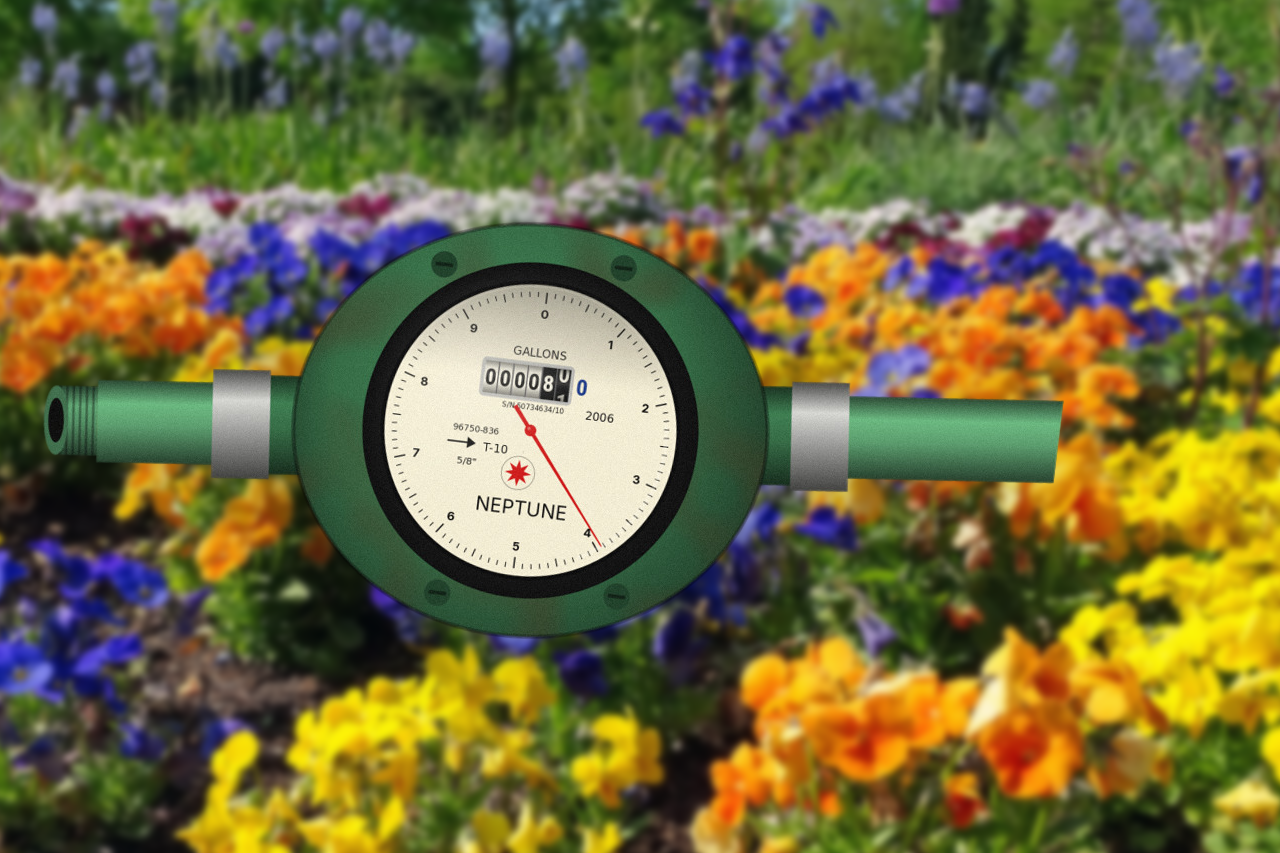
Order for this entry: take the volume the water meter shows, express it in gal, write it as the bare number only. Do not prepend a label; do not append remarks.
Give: 803.9
